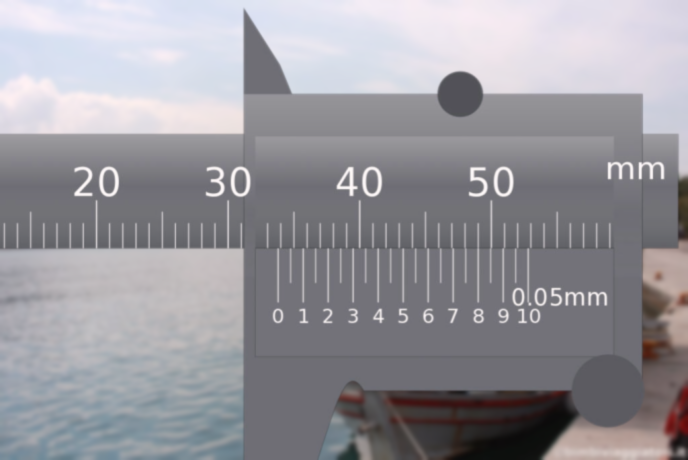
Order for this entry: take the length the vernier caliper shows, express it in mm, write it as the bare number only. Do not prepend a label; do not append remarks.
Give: 33.8
